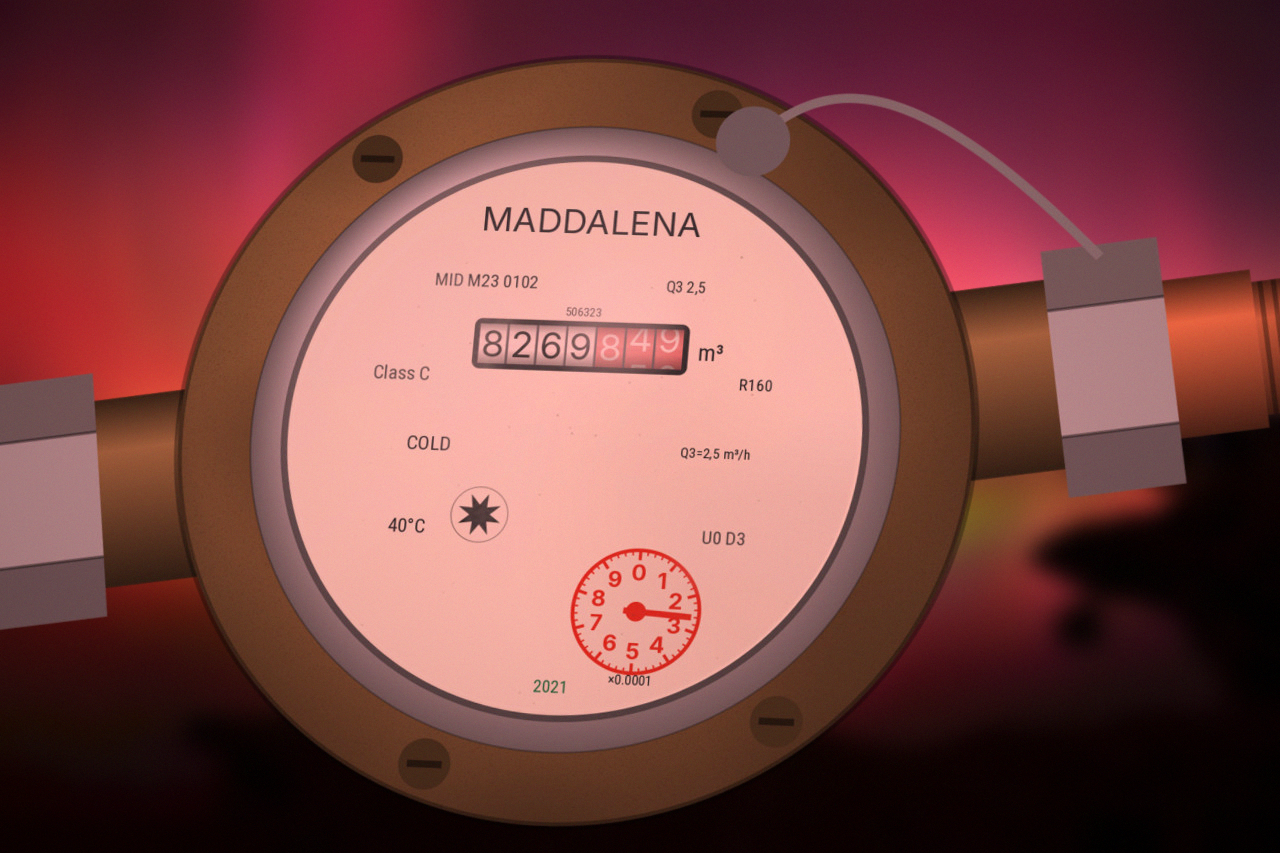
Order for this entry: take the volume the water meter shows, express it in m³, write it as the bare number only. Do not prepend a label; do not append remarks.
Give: 8269.8492
